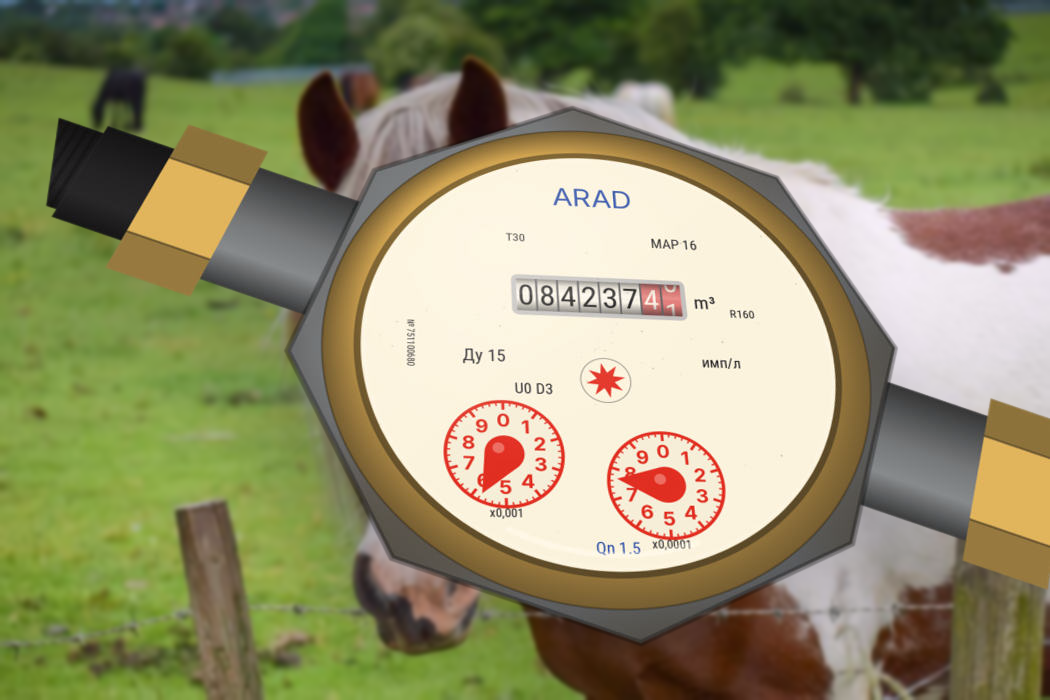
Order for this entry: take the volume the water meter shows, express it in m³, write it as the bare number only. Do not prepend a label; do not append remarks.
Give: 84237.4057
